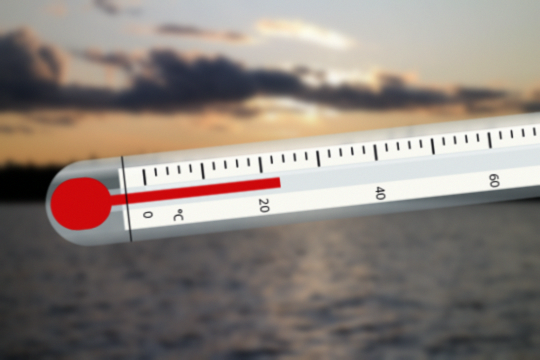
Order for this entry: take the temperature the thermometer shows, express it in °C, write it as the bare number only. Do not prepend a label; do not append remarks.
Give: 23
